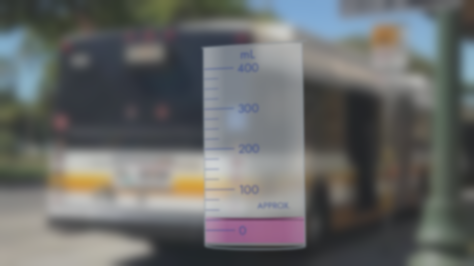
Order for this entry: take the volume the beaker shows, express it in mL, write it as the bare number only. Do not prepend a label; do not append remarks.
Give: 25
